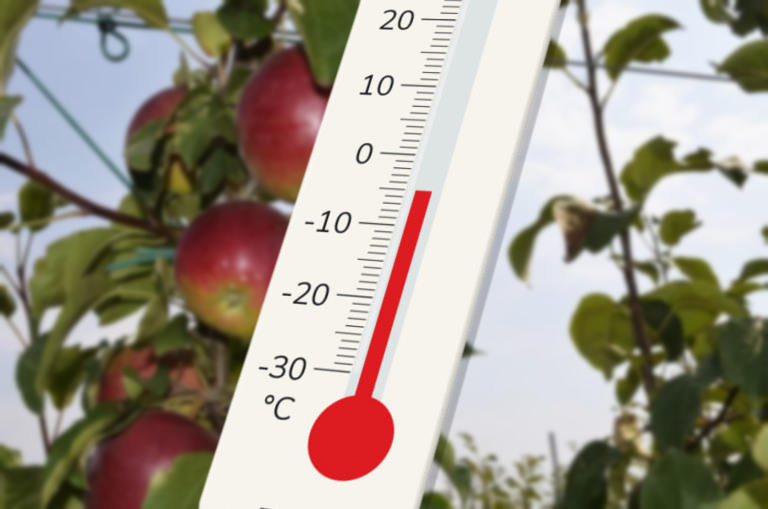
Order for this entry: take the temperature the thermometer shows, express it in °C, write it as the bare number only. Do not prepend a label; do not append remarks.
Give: -5
